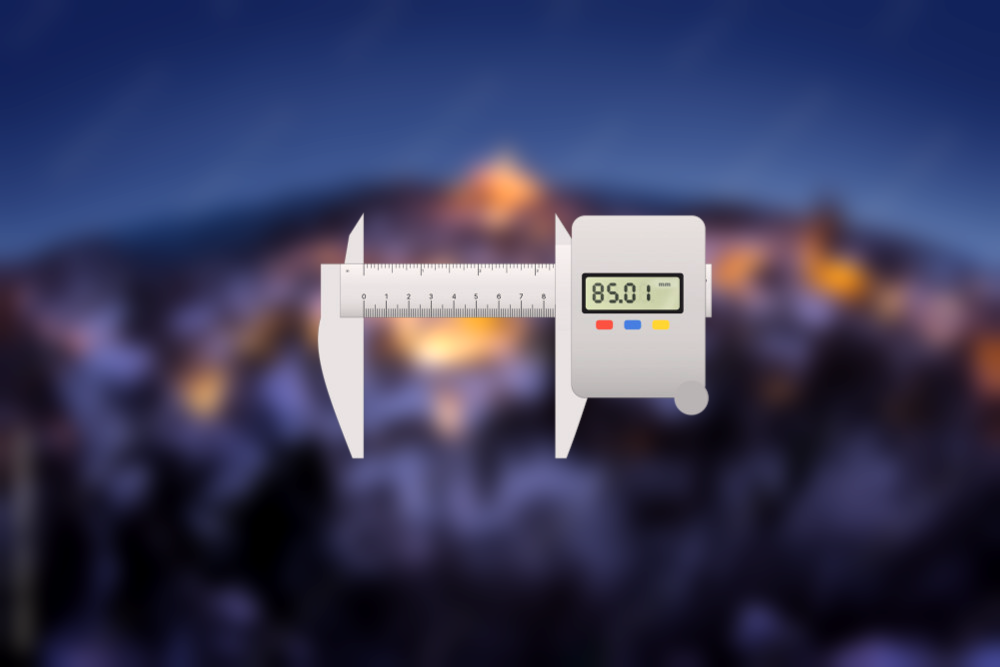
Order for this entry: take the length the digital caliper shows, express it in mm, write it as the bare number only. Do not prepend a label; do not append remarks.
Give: 85.01
